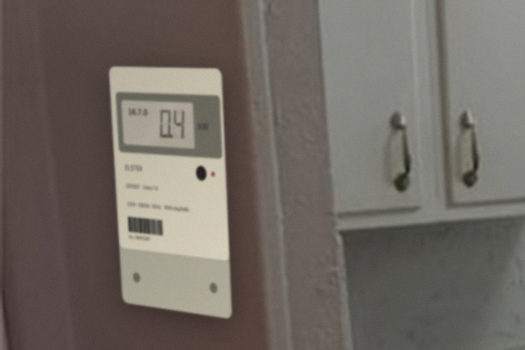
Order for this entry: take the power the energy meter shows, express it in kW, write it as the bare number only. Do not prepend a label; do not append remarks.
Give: 0.4
